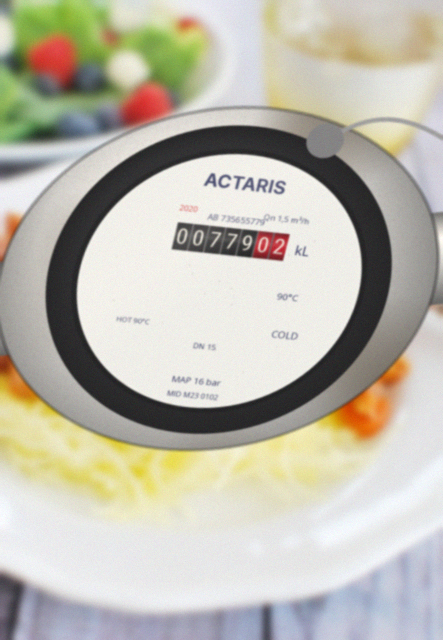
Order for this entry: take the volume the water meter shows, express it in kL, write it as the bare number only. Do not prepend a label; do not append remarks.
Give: 779.02
